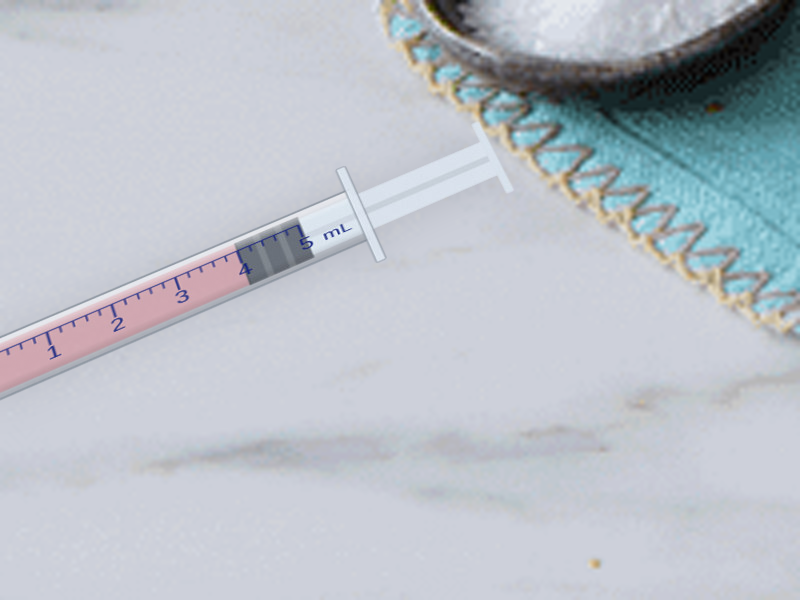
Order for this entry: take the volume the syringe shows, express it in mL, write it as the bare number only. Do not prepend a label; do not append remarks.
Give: 4
